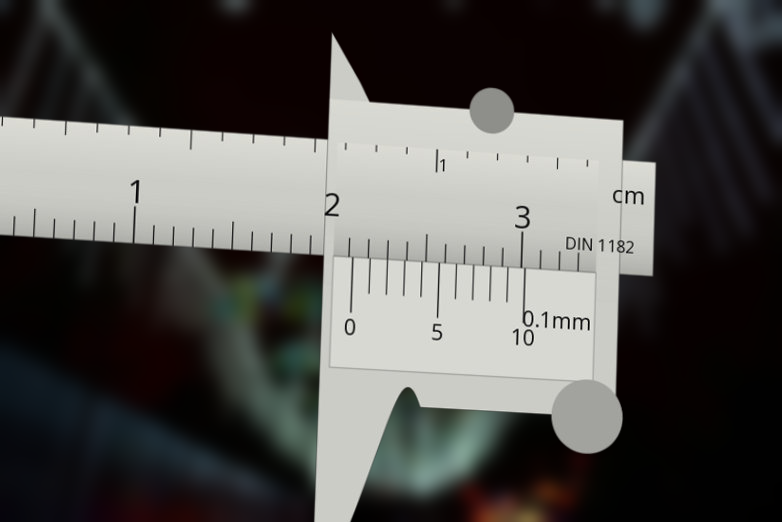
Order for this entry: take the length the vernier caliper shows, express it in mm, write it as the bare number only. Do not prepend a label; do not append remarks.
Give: 21.2
